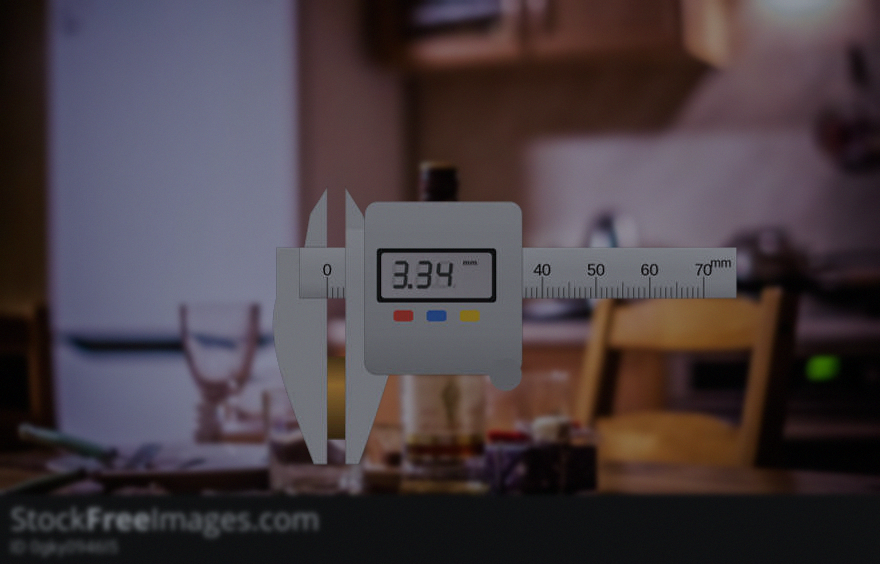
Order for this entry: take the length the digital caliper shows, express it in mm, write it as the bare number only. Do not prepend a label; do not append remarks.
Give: 3.34
